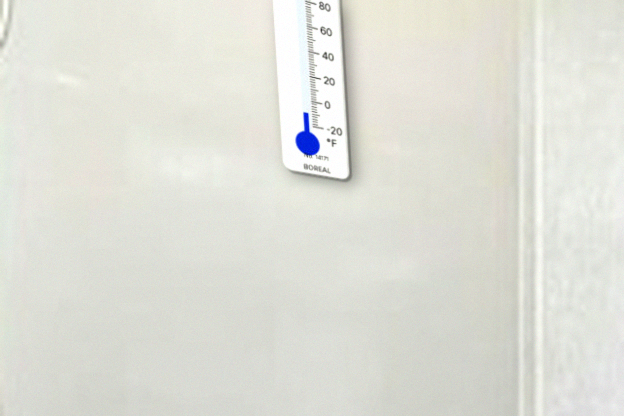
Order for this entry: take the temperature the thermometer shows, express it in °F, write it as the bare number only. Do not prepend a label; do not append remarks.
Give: -10
